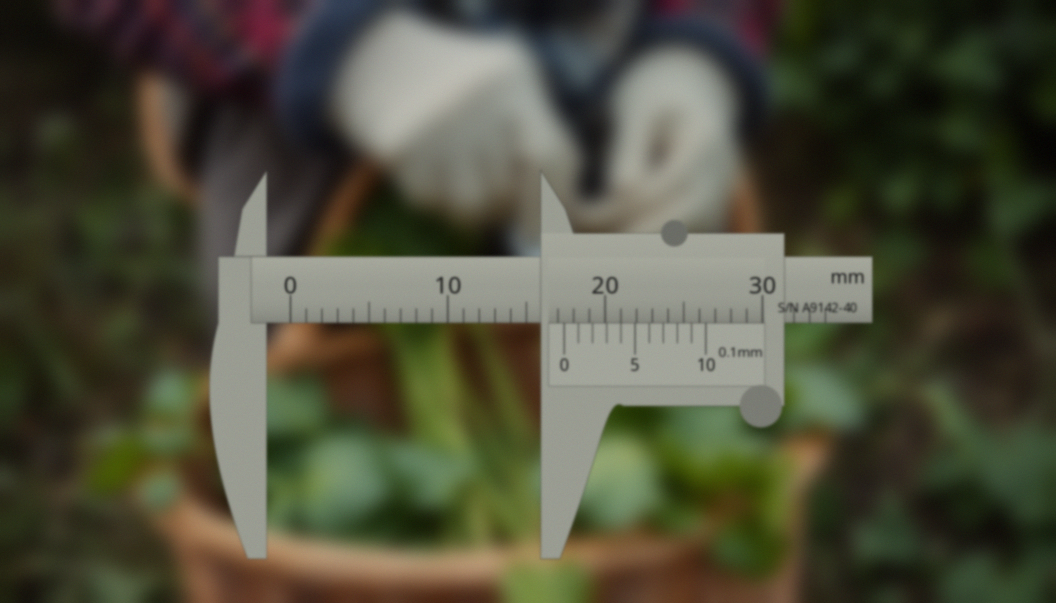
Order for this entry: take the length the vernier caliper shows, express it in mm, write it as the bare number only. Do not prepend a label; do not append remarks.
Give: 17.4
